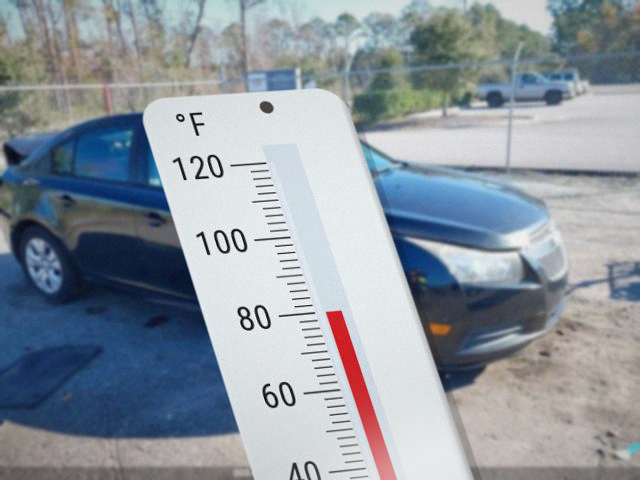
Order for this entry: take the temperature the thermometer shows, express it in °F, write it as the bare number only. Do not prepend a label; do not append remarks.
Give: 80
